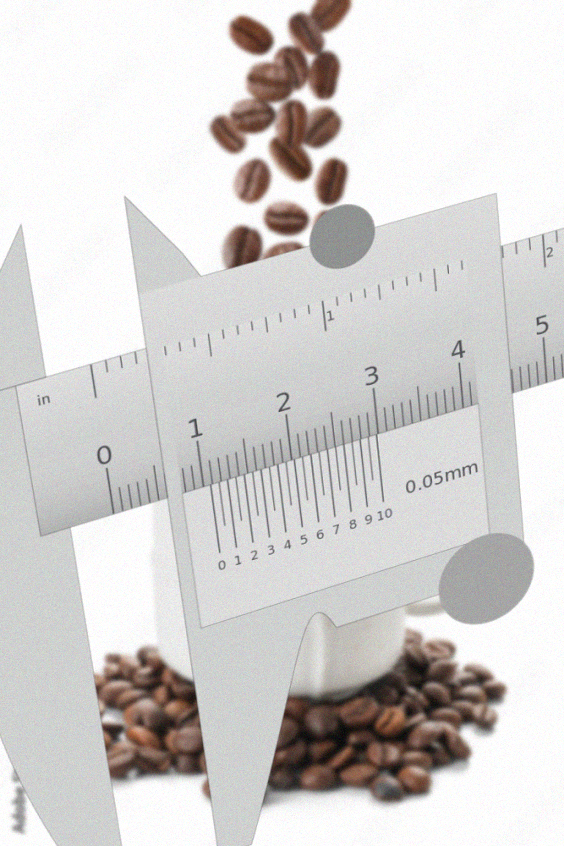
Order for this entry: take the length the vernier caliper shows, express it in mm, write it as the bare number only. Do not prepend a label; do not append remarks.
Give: 10.8
